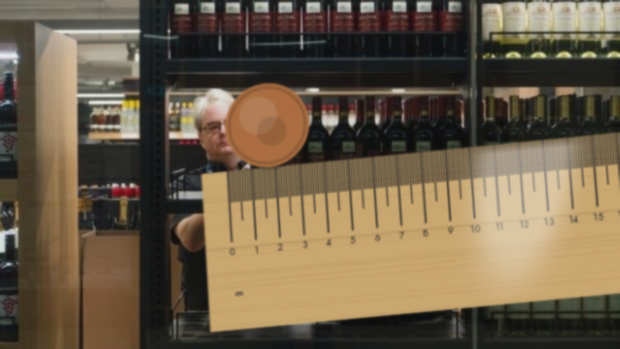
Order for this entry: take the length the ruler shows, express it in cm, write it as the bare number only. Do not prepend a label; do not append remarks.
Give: 3.5
